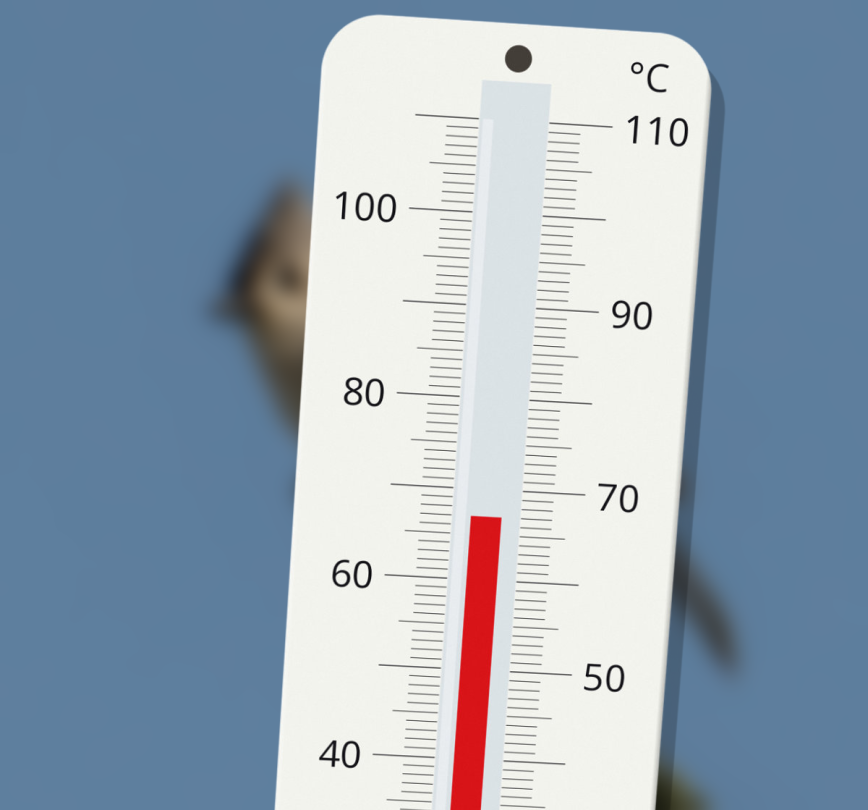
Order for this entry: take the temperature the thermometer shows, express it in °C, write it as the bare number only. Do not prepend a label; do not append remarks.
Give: 67
